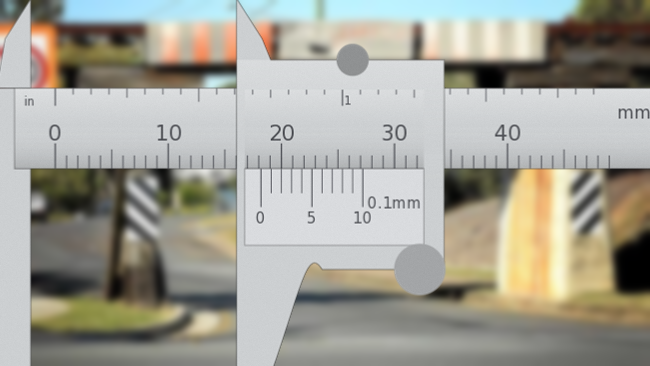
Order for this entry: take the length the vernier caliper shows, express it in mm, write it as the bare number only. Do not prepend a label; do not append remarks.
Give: 18.2
